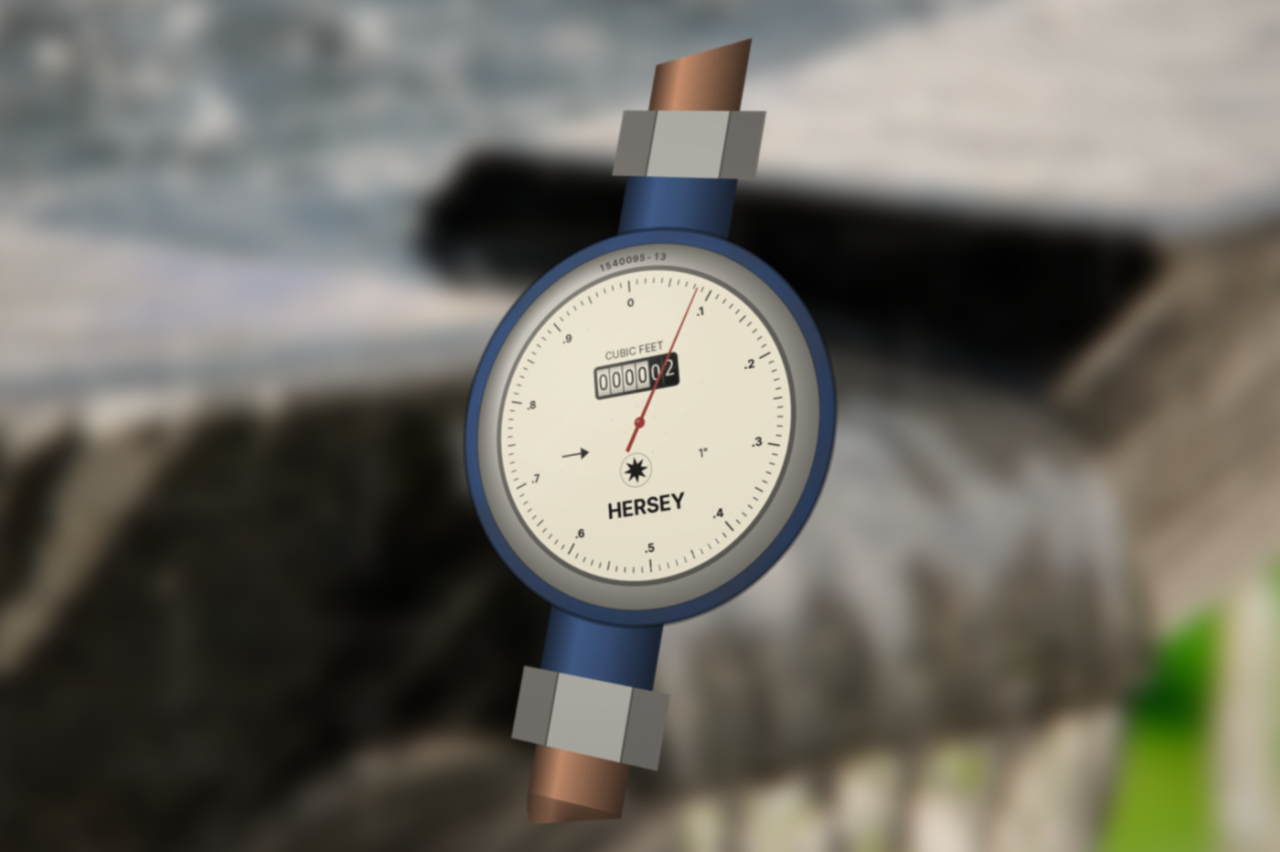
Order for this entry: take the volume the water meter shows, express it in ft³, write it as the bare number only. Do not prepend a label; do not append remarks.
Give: 2.08
